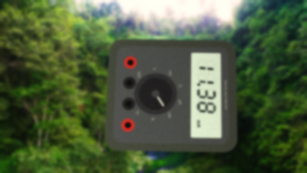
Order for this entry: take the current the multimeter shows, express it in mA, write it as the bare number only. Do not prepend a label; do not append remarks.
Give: 11.38
